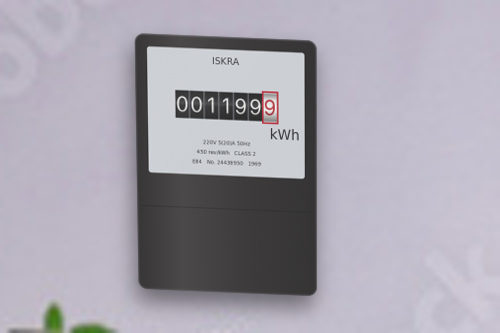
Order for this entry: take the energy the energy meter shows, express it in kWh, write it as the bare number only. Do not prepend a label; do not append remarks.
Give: 1199.9
